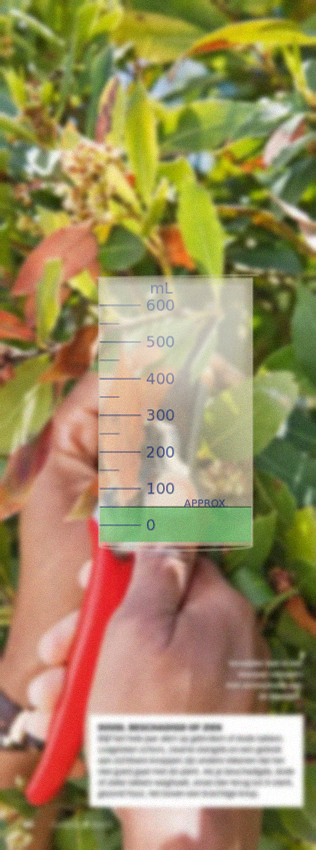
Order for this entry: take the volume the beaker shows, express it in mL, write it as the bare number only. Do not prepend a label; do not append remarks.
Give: 50
